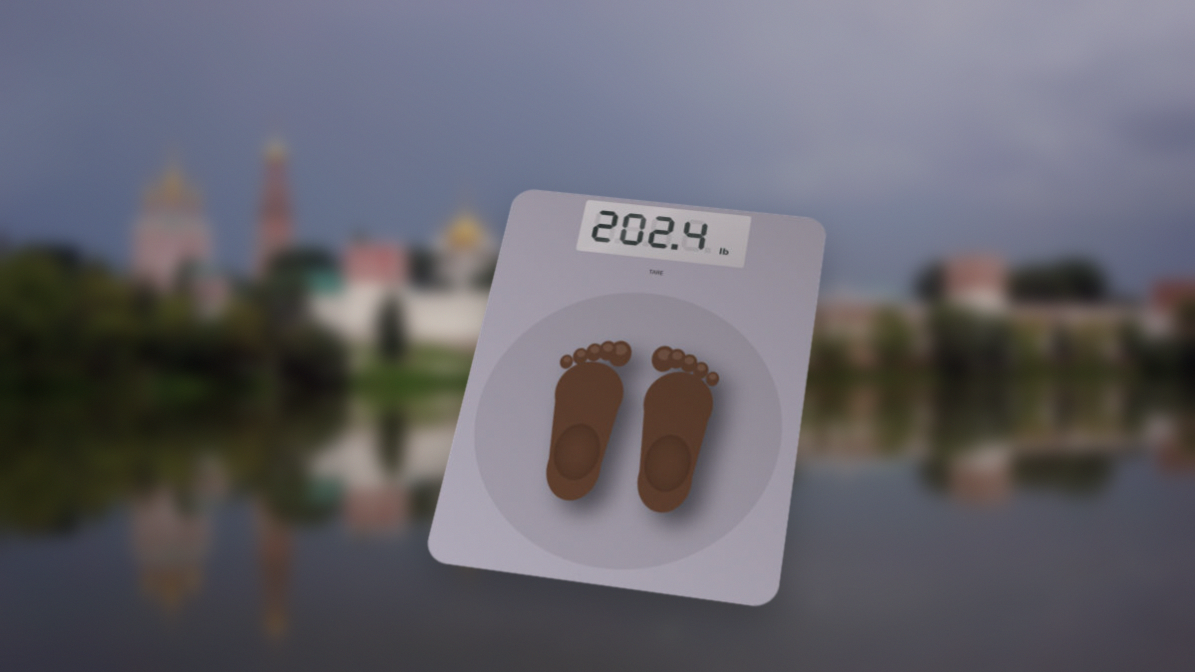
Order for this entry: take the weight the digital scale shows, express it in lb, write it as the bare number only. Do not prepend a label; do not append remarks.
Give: 202.4
